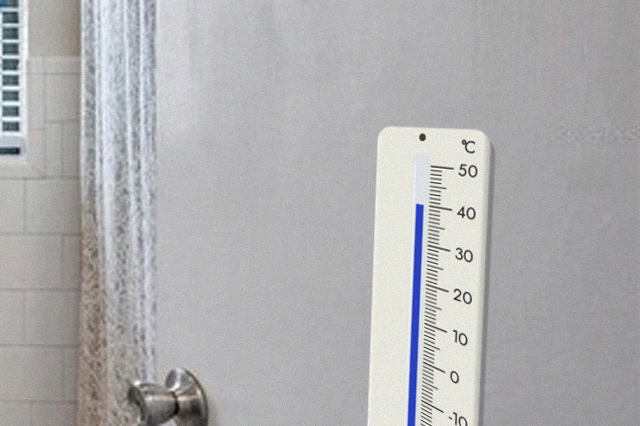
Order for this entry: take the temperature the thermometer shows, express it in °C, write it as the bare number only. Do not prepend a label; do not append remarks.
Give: 40
